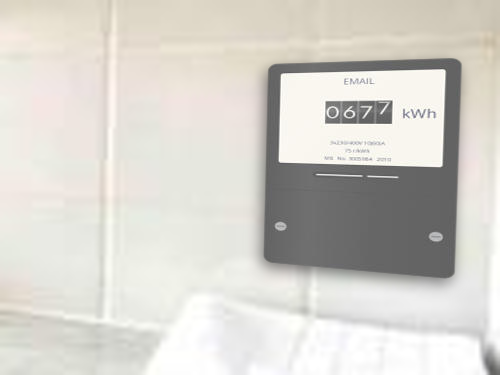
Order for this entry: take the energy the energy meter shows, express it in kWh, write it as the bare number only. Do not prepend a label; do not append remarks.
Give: 677
